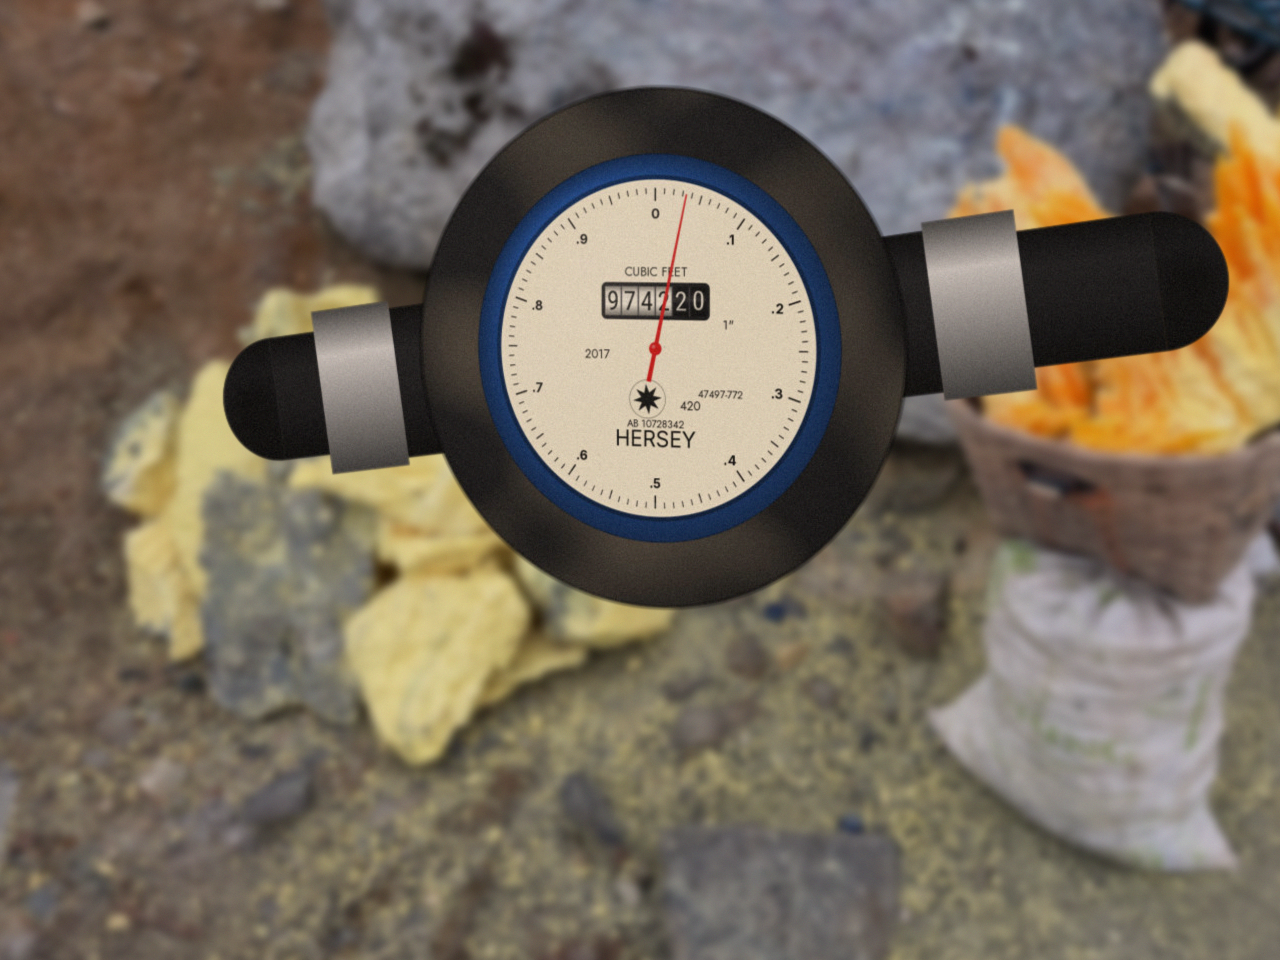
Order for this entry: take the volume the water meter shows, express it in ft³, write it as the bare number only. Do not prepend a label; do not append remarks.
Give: 974220.03
